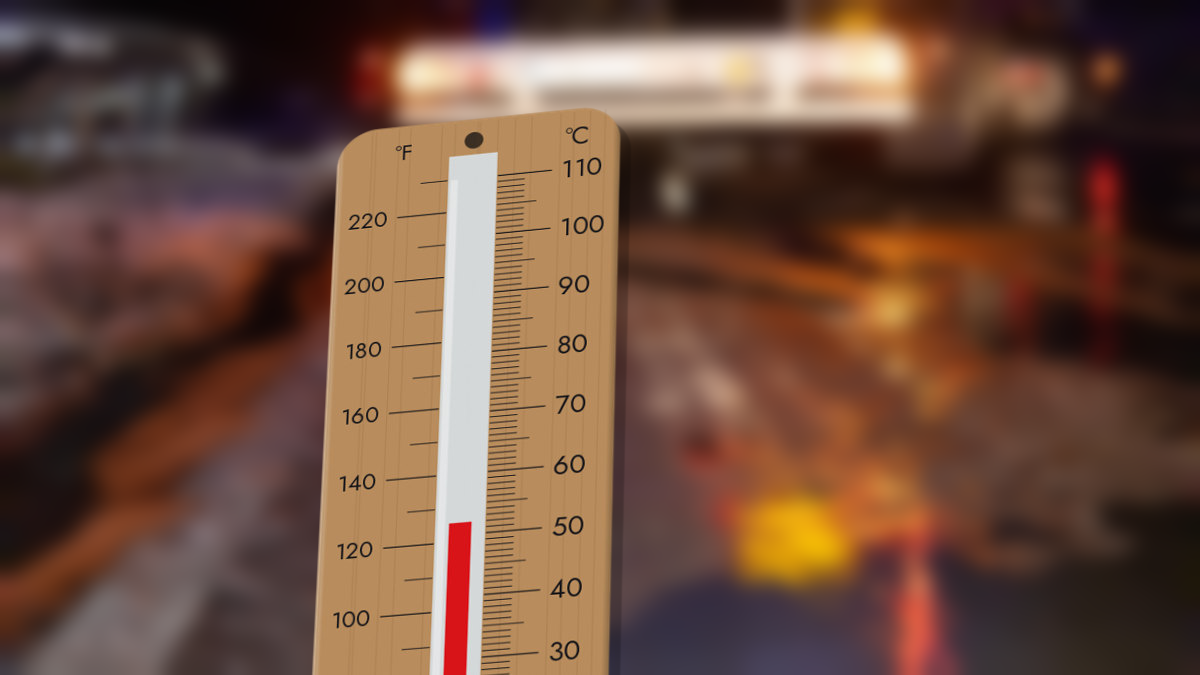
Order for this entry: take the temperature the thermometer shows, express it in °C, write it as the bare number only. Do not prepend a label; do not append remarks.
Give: 52
